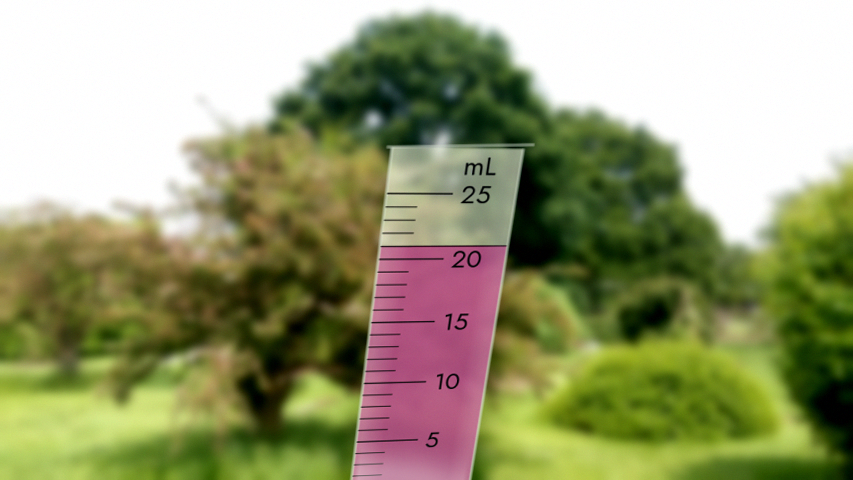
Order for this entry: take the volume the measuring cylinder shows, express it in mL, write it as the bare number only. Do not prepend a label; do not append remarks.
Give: 21
